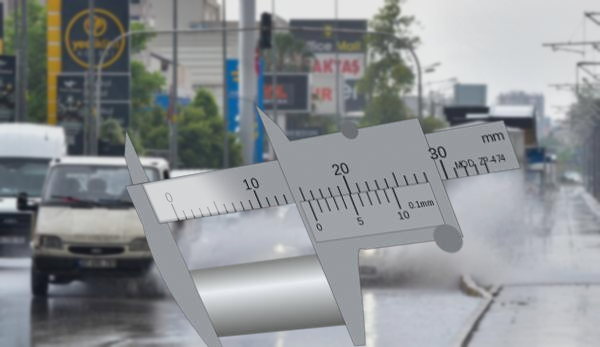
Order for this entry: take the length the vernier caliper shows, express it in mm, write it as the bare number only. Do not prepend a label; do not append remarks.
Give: 15.4
